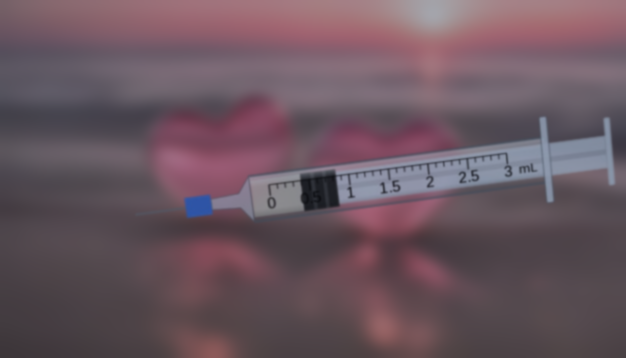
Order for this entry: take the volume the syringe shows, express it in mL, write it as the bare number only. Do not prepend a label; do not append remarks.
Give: 0.4
